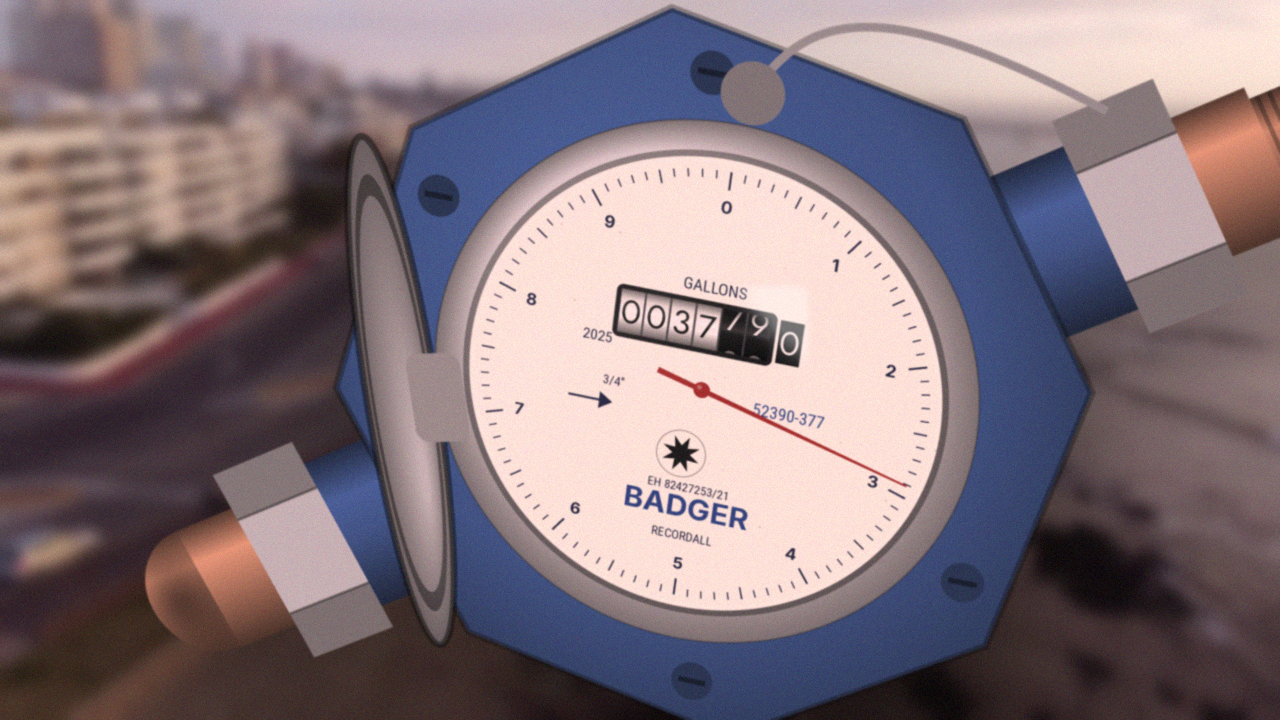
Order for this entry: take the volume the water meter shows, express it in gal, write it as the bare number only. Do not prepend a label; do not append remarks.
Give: 37792.9
